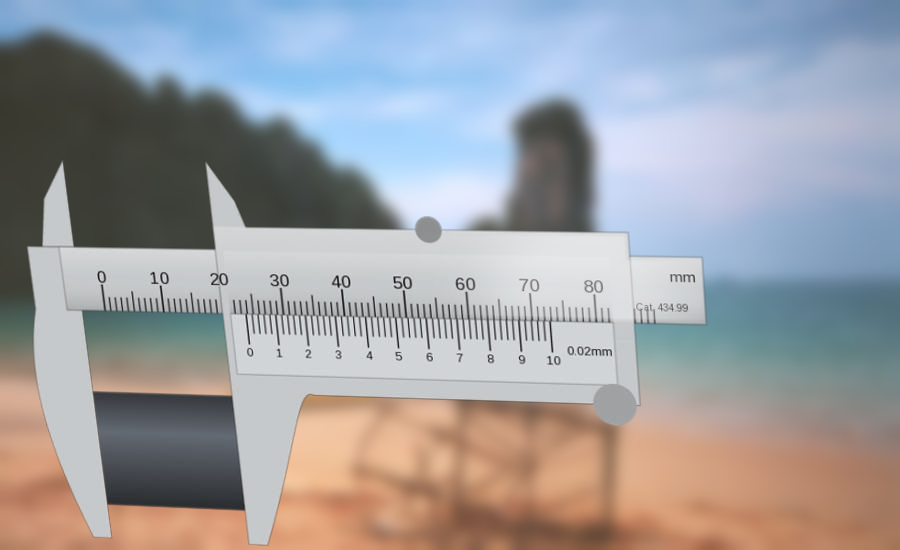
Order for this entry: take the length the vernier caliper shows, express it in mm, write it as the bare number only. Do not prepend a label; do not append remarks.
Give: 23.8
